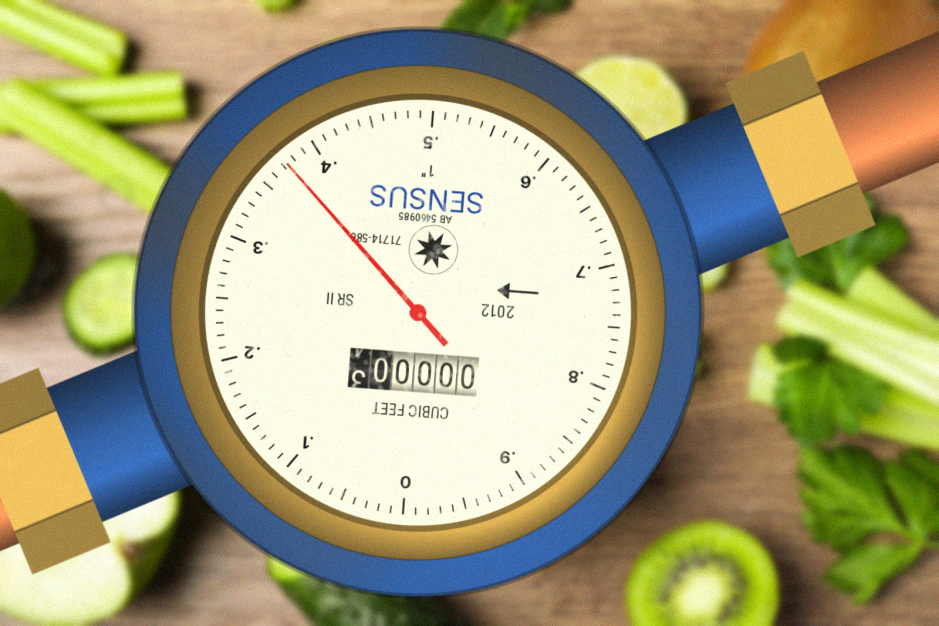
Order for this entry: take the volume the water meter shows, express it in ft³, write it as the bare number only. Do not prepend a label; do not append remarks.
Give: 3.37
